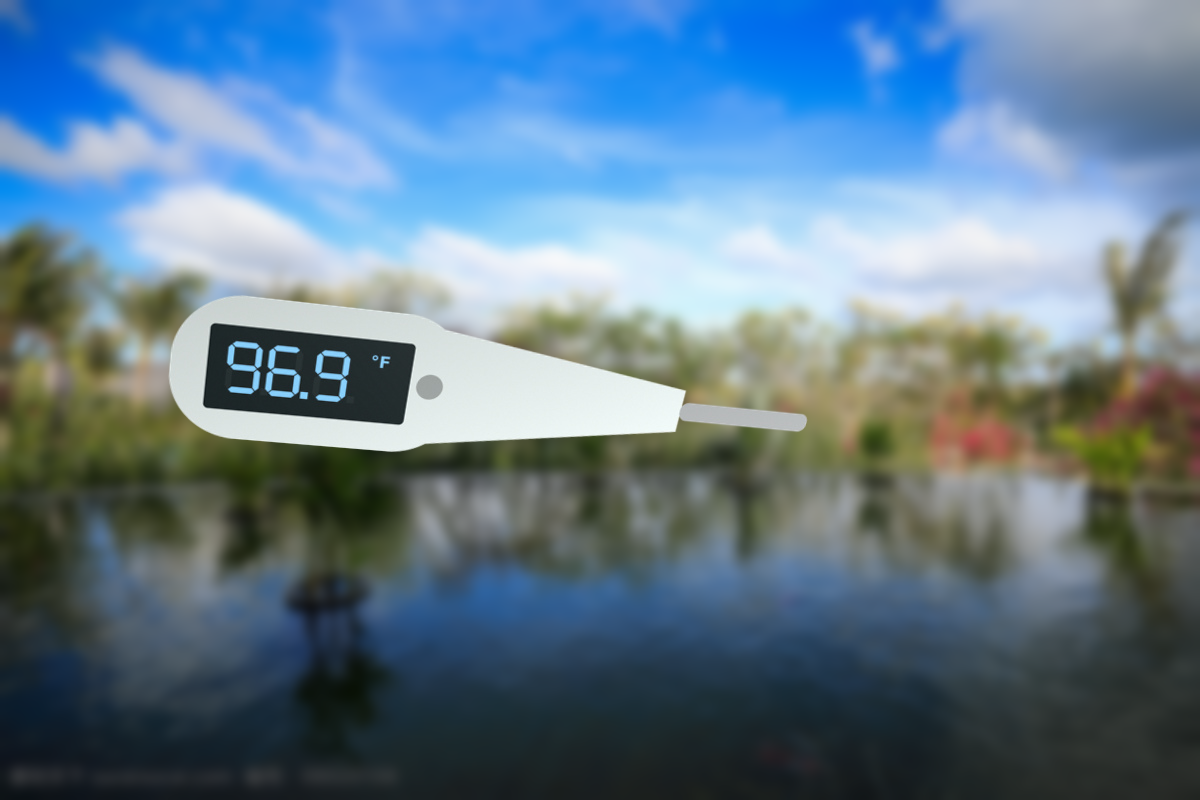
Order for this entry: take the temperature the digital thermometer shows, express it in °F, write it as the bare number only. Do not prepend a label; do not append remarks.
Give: 96.9
